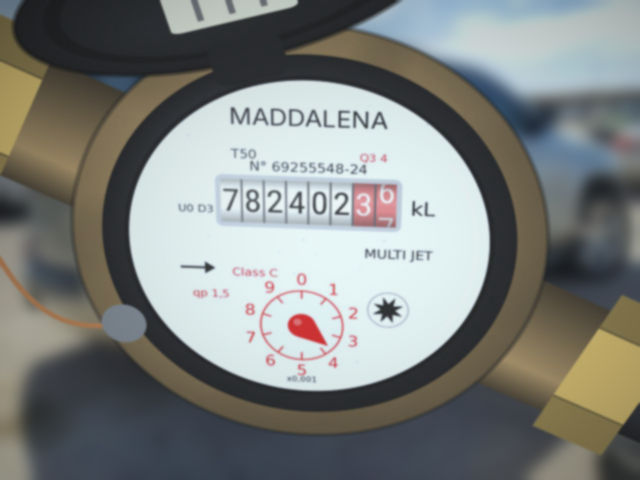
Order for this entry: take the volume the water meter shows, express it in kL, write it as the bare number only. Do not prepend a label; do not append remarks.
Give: 782402.363
